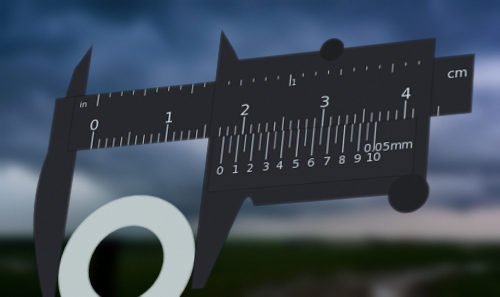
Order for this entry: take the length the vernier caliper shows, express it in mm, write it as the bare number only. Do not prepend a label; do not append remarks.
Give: 17.6
